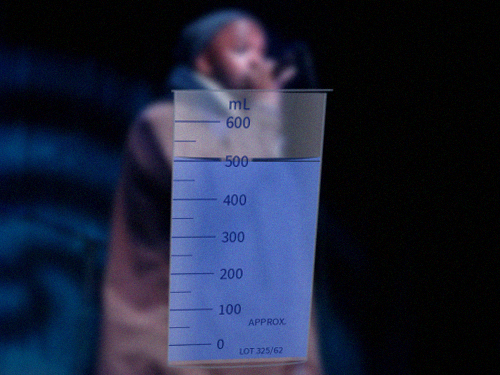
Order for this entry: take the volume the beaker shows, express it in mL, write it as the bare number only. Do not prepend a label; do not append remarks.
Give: 500
